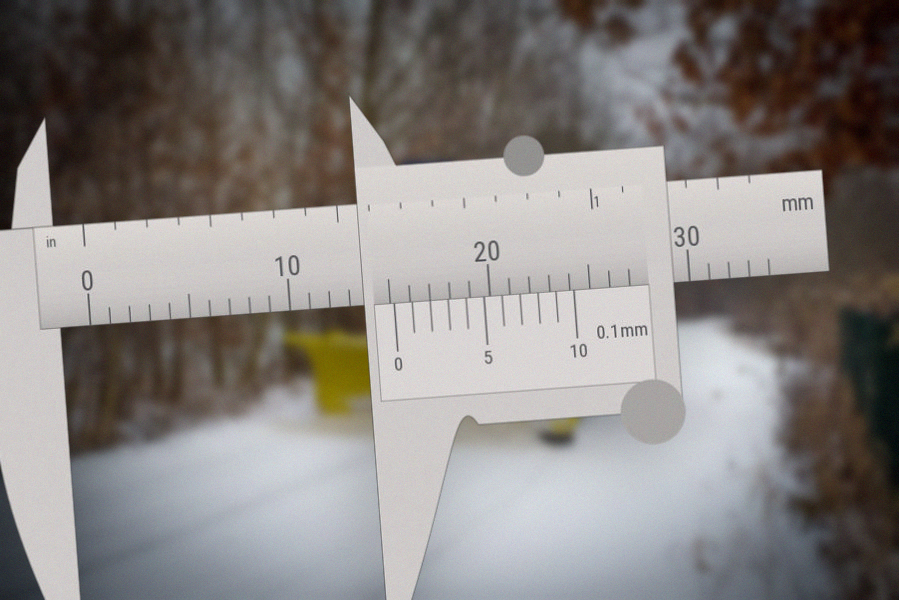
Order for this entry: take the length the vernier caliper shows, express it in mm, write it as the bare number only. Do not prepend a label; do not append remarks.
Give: 15.2
